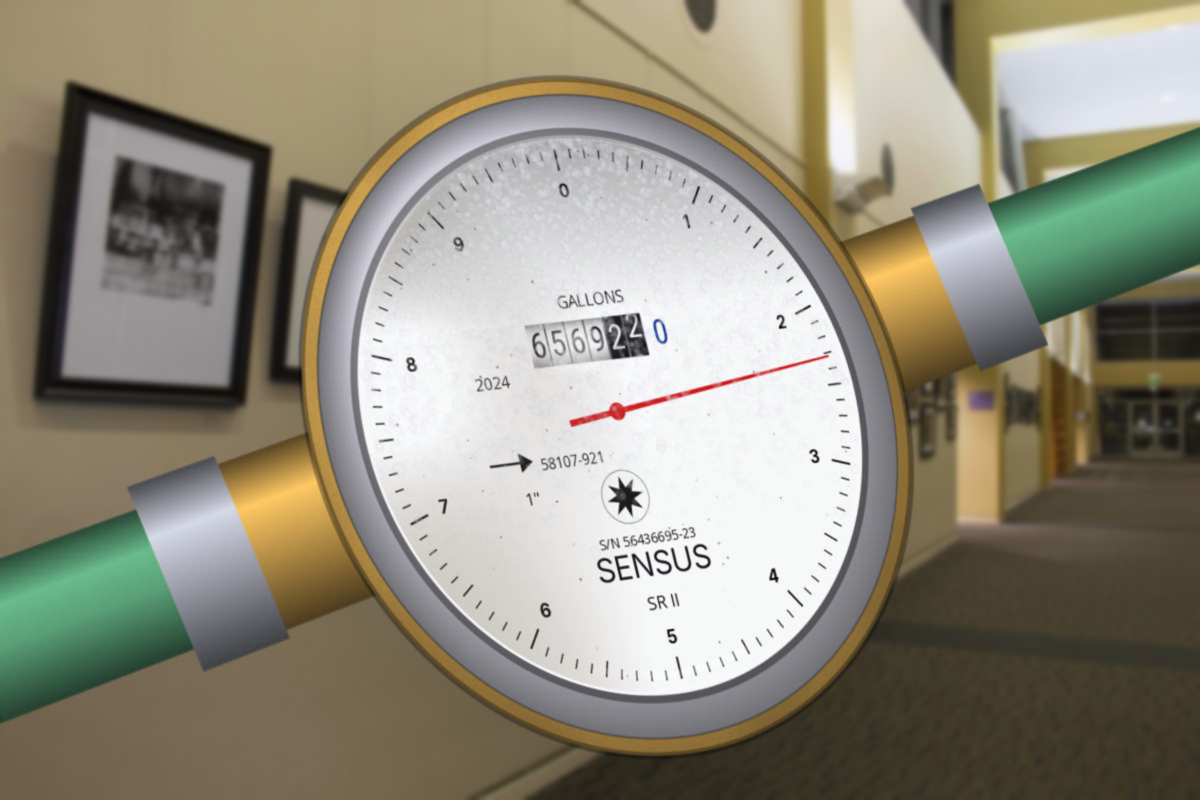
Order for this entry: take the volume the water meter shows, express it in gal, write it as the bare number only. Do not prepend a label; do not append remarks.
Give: 6569222.3
